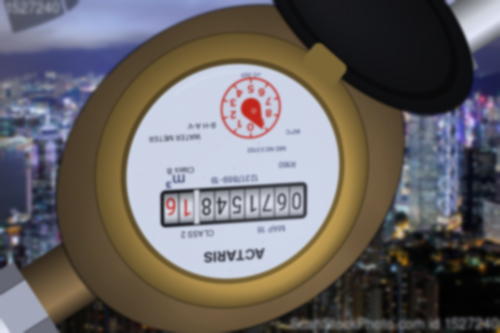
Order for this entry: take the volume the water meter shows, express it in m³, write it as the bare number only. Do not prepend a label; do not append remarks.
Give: 671548.159
